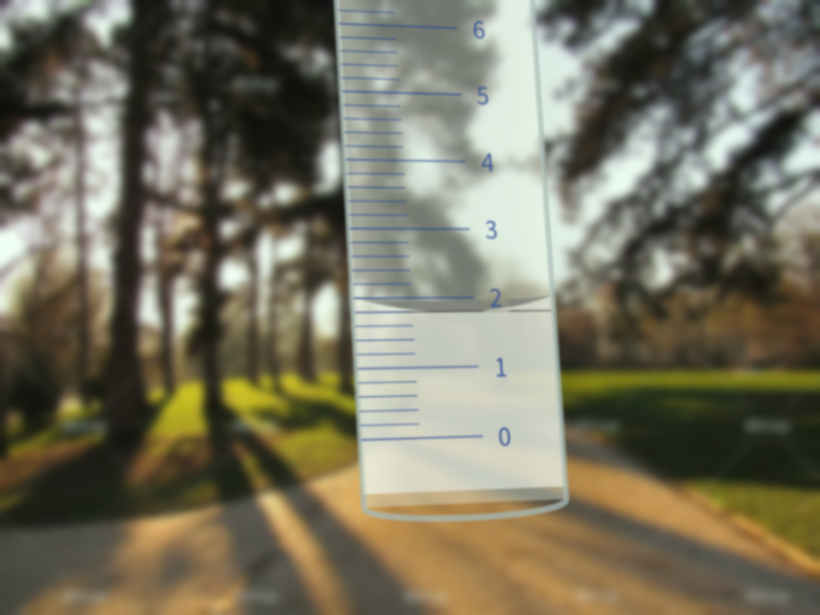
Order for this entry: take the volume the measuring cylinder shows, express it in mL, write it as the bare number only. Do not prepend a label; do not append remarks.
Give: 1.8
